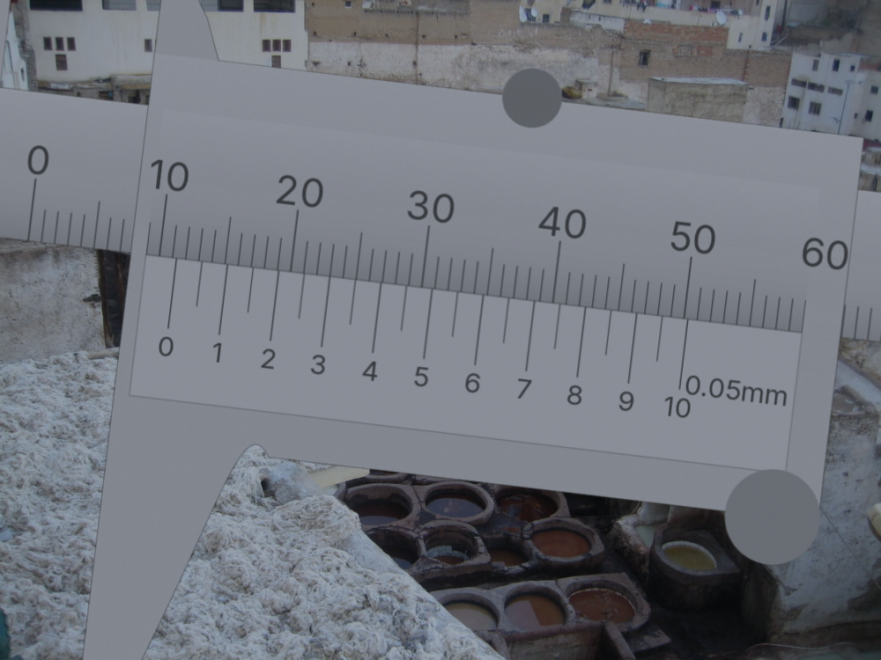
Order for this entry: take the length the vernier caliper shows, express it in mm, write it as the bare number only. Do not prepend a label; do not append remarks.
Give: 11.3
